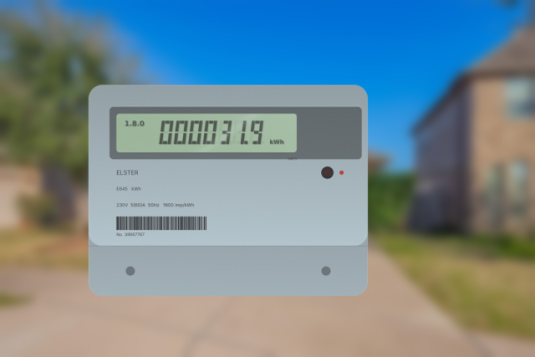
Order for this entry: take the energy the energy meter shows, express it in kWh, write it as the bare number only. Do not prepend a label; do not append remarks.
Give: 31.9
